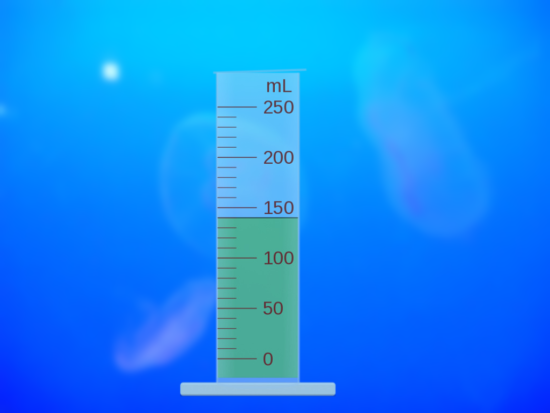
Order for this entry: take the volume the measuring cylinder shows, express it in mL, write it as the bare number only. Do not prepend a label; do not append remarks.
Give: 140
